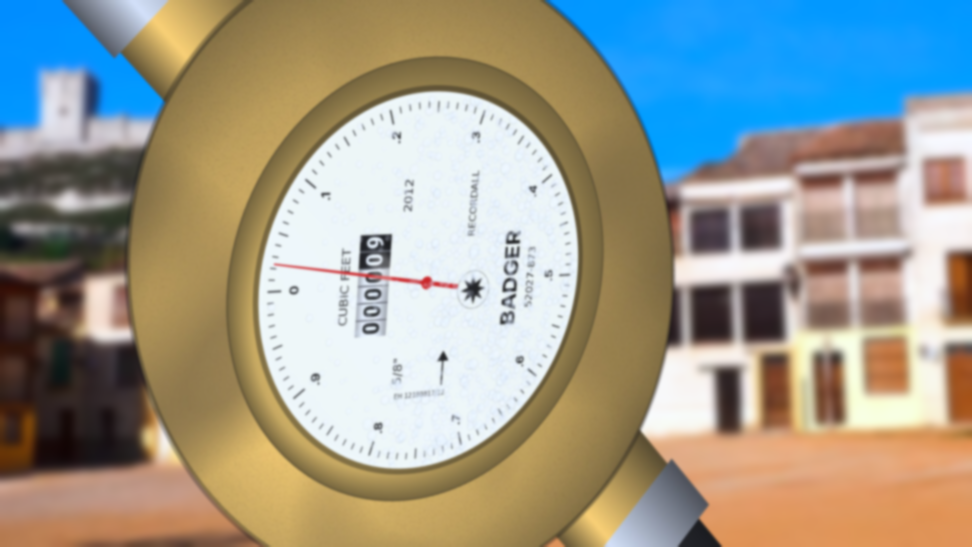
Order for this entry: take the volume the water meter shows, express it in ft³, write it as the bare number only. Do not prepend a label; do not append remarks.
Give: 9.02
